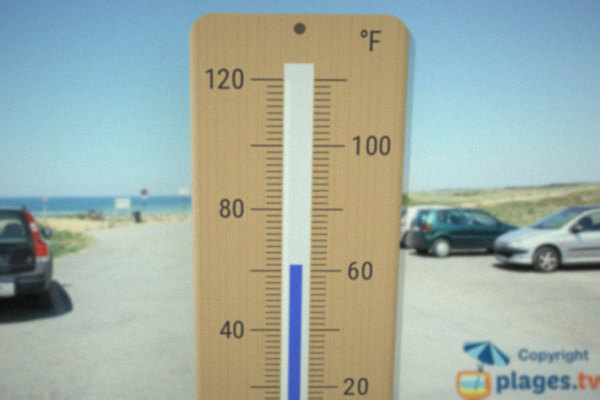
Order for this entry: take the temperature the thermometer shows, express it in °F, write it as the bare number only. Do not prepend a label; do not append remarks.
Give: 62
